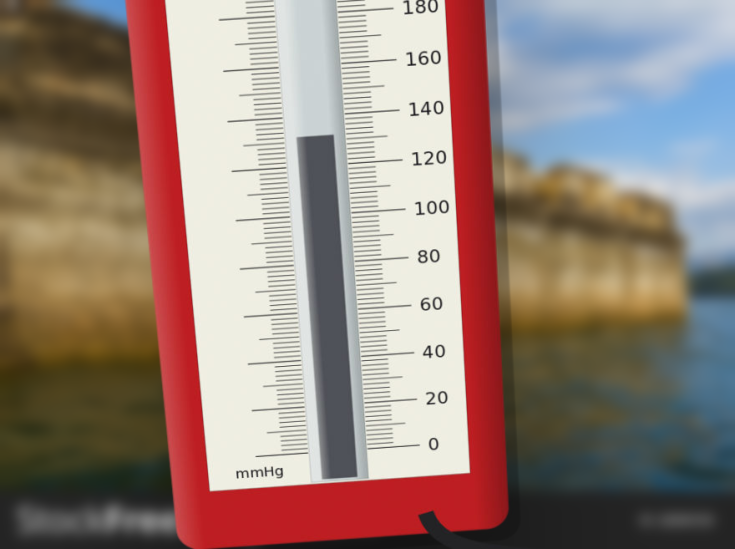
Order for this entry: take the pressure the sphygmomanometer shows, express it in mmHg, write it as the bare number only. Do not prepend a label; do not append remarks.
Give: 132
